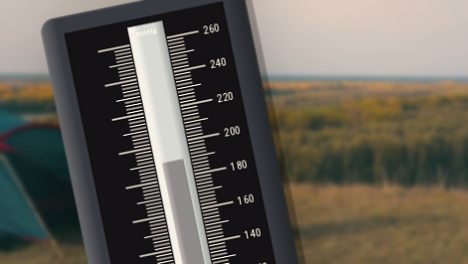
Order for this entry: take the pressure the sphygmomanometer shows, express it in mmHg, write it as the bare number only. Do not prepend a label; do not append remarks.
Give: 190
